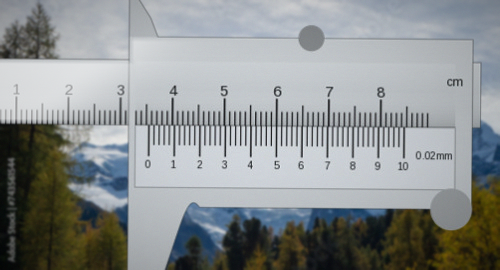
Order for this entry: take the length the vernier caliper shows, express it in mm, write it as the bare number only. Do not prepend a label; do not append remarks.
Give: 35.5
